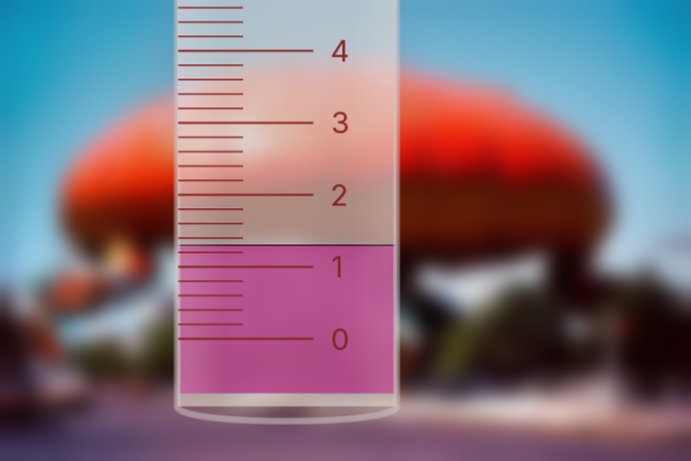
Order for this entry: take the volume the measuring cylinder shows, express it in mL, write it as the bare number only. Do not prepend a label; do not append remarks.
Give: 1.3
